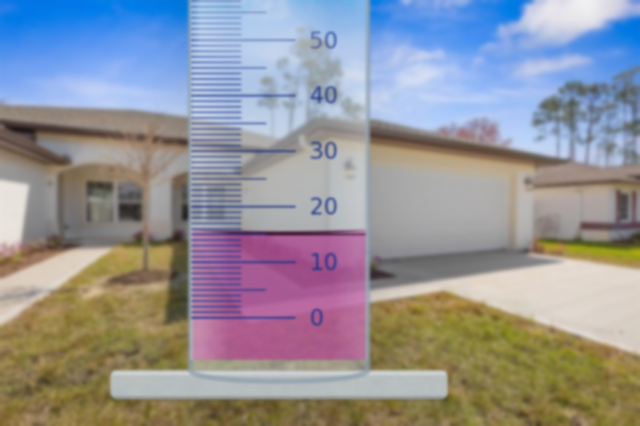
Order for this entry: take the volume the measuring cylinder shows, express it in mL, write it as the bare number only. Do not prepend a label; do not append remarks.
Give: 15
